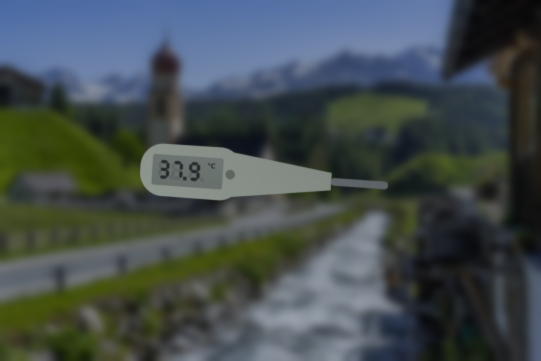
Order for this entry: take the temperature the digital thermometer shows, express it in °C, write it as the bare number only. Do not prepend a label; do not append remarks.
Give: 37.9
